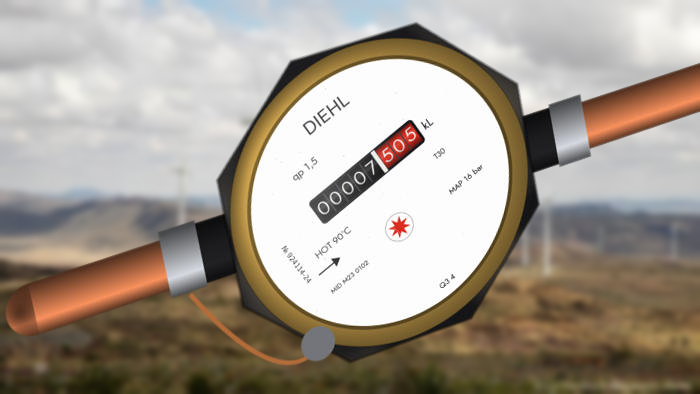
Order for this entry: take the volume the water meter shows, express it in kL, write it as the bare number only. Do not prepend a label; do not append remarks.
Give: 7.505
